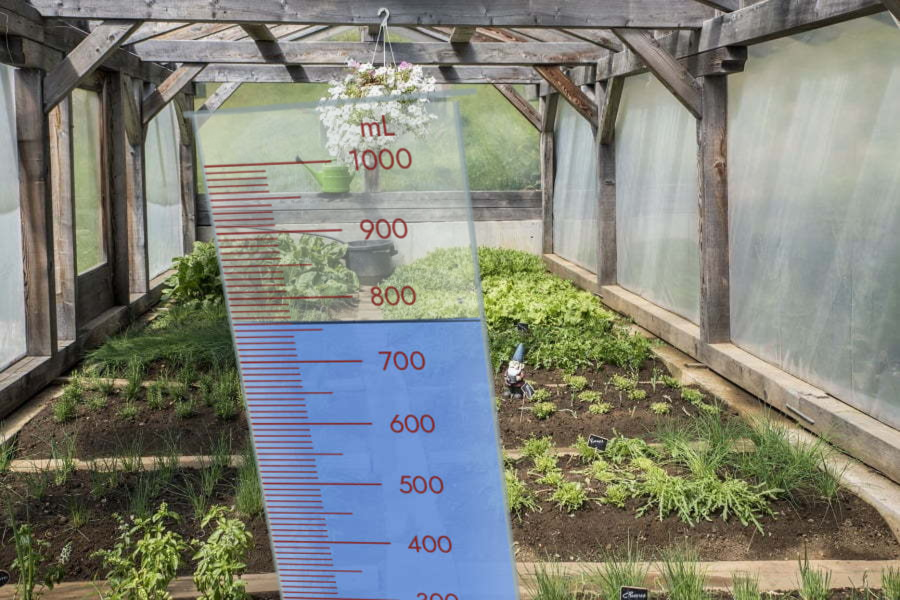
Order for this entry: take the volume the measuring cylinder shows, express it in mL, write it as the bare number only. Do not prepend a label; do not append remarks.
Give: 760
